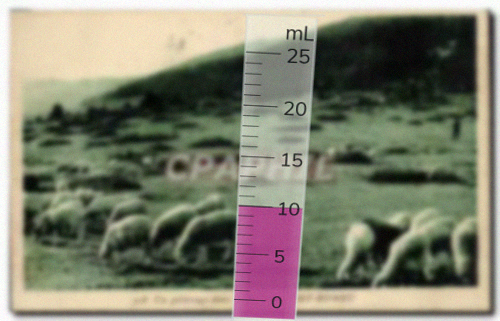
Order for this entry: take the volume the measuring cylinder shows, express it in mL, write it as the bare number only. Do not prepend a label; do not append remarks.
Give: 10
